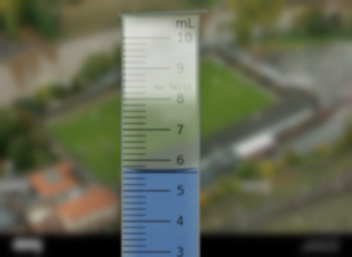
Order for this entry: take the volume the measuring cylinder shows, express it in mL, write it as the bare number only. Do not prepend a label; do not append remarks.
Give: 5.6
